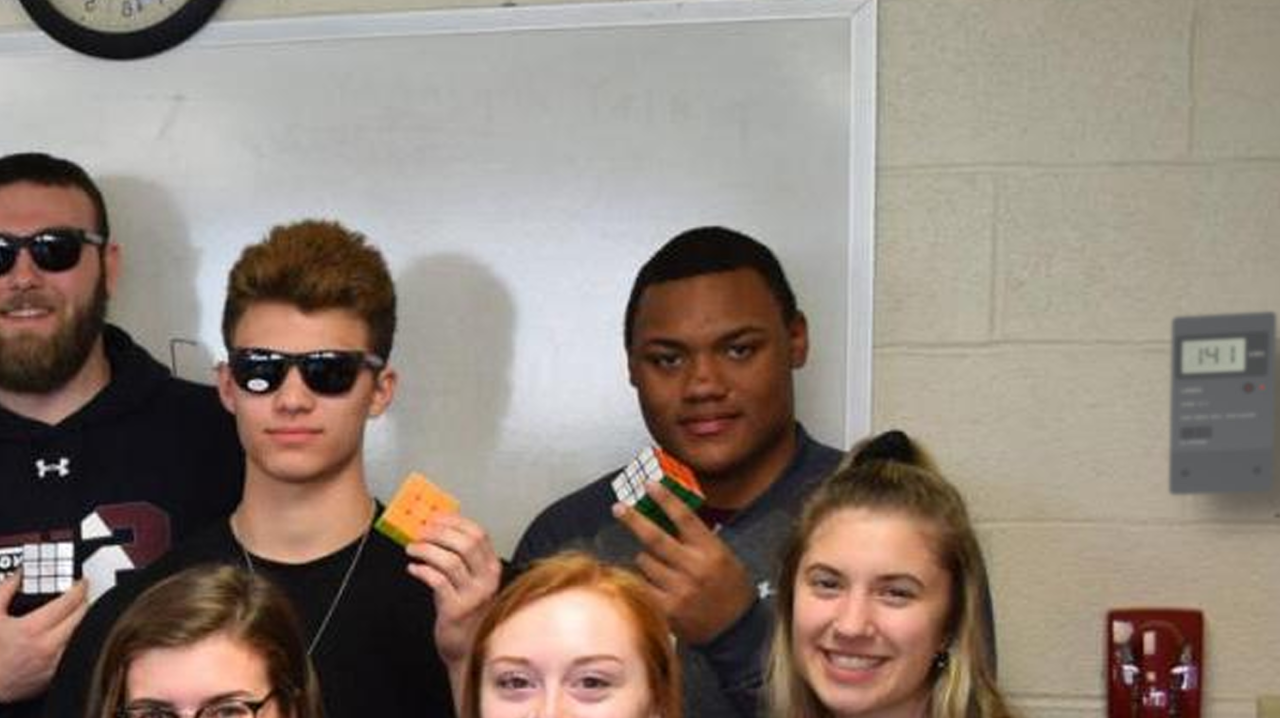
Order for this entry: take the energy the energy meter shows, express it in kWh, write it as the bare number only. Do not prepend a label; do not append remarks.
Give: 141
